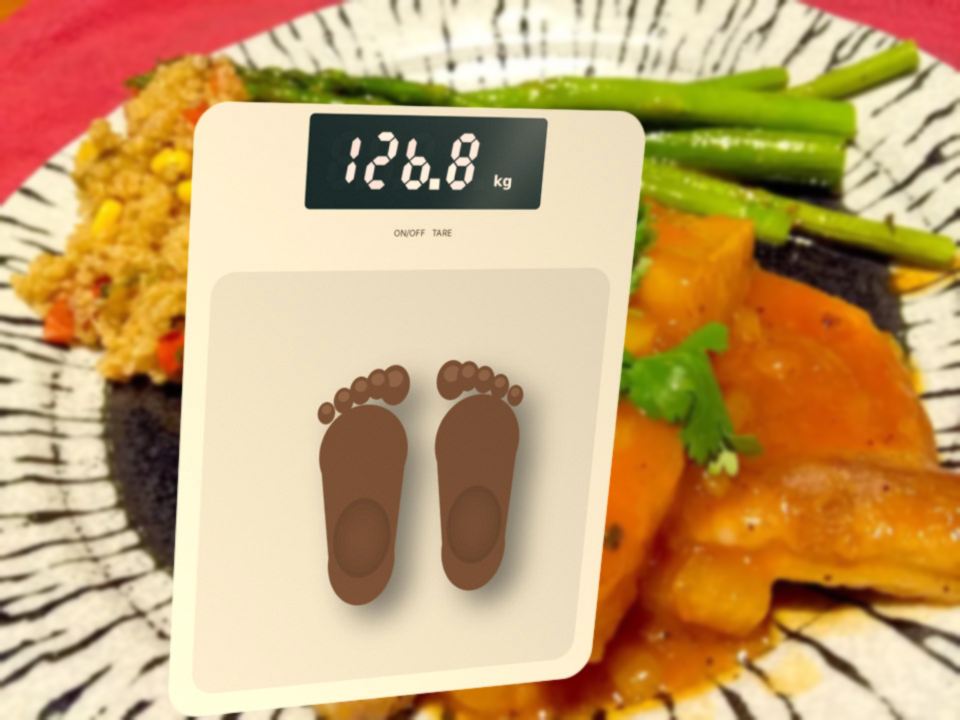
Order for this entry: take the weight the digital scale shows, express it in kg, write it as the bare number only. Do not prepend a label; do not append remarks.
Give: 126.8
